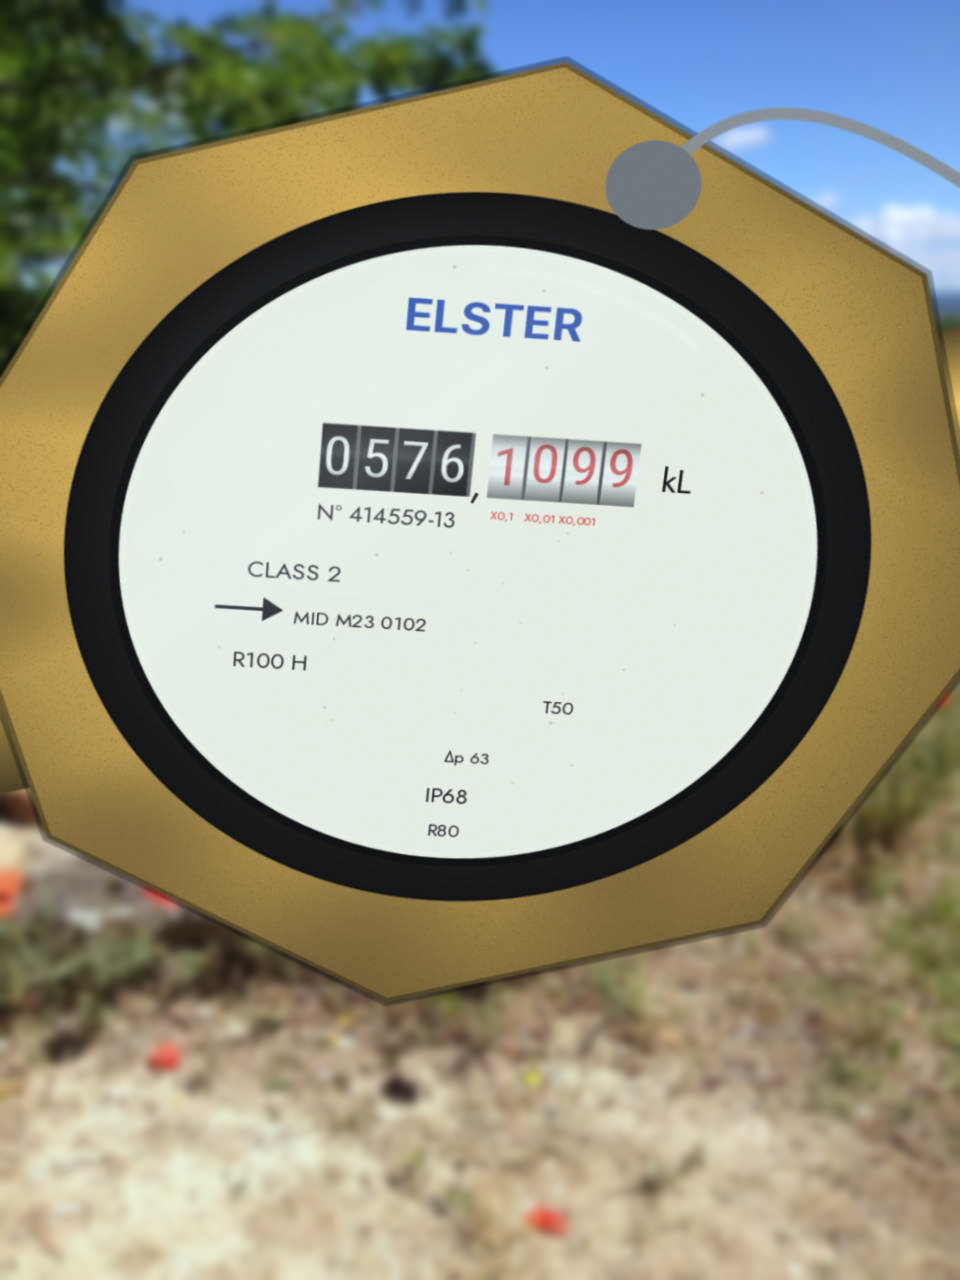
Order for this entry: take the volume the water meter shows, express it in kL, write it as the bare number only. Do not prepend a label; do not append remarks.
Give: 576.1099
